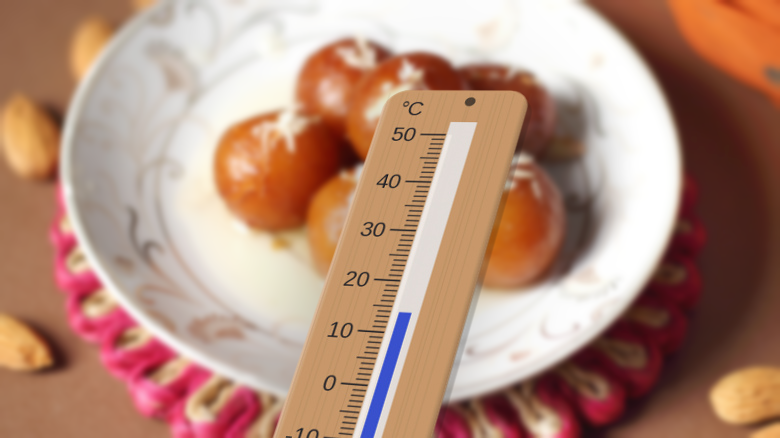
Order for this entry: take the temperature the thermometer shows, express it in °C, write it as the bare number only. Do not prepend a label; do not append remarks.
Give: 14
